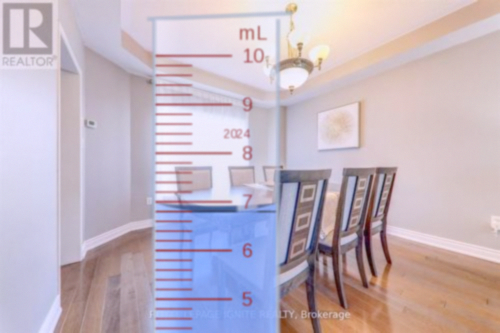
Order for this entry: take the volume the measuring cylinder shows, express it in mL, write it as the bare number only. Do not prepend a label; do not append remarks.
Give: 6.8
